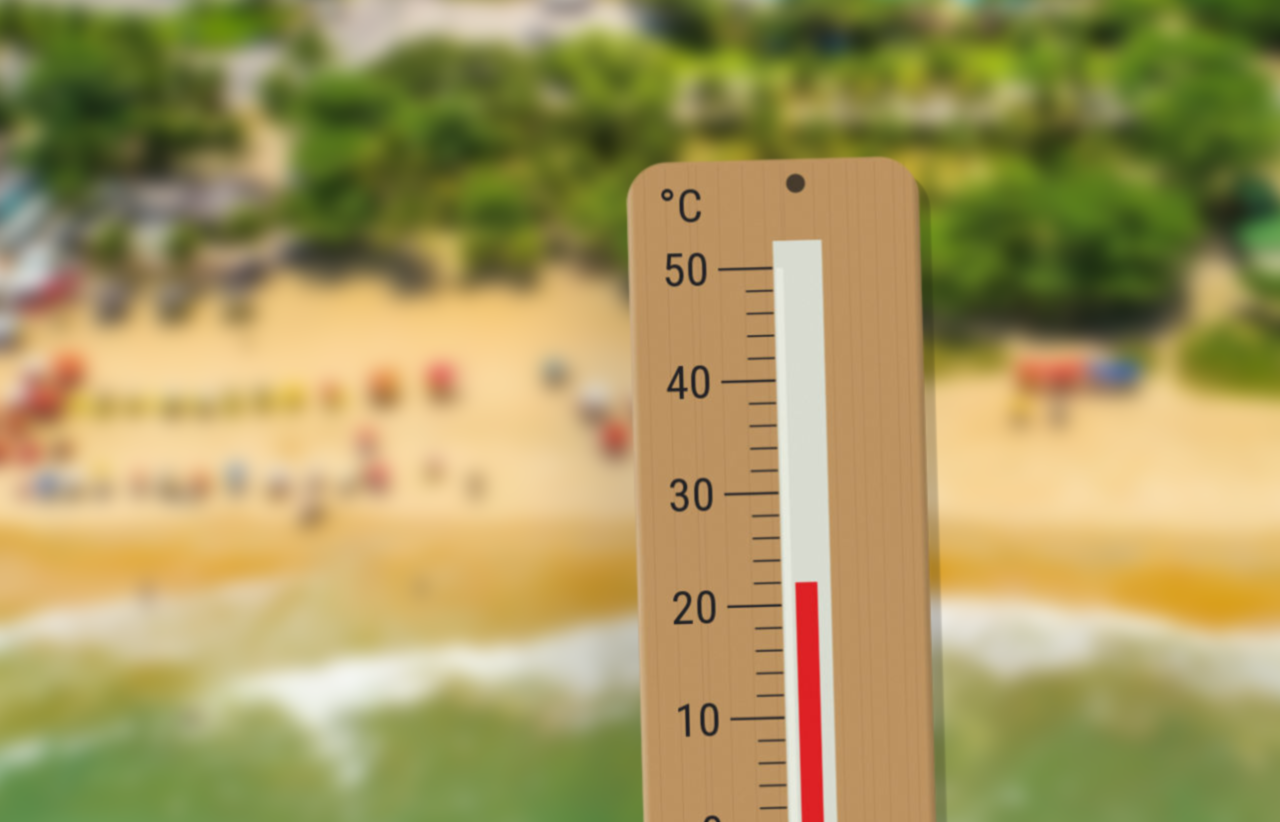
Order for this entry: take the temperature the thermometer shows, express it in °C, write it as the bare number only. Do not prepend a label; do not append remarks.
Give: 22
